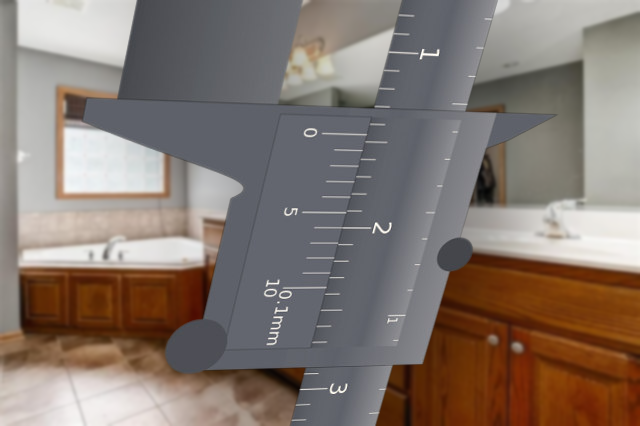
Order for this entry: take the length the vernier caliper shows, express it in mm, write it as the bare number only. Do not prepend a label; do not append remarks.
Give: 14.6
